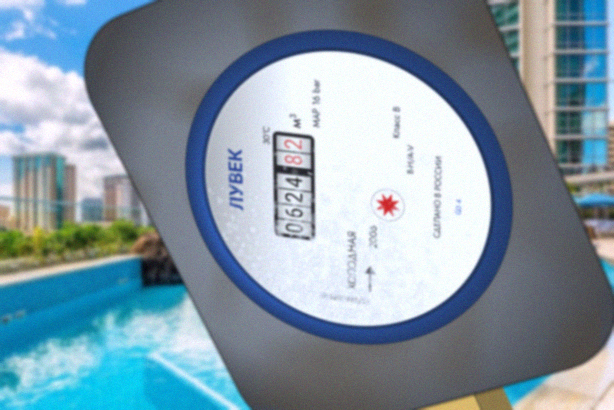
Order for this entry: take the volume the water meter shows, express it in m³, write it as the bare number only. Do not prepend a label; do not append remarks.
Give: 624.82
